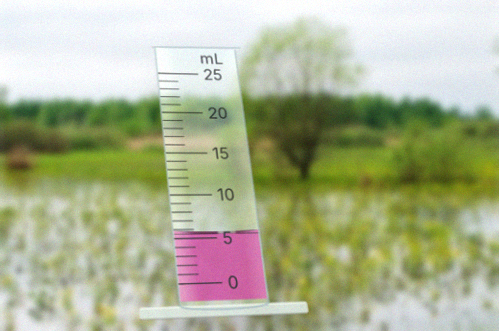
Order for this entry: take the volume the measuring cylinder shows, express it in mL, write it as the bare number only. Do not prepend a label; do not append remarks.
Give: 5.5
